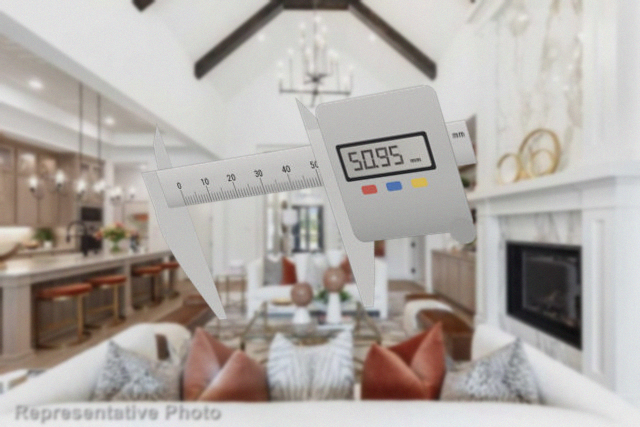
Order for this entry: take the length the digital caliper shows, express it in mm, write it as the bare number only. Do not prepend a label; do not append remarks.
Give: 50.95
